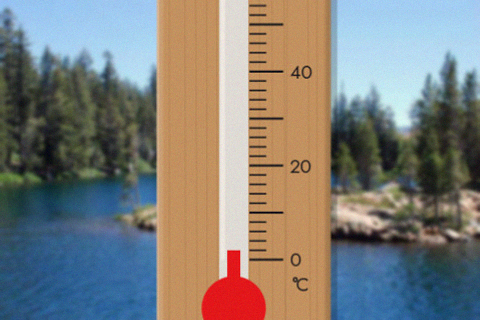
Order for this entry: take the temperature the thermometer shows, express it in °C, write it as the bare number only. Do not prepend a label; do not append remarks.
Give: 2
